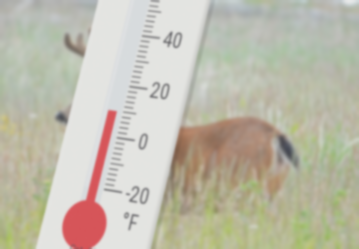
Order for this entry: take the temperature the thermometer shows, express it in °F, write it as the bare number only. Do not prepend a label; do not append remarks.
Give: 10
